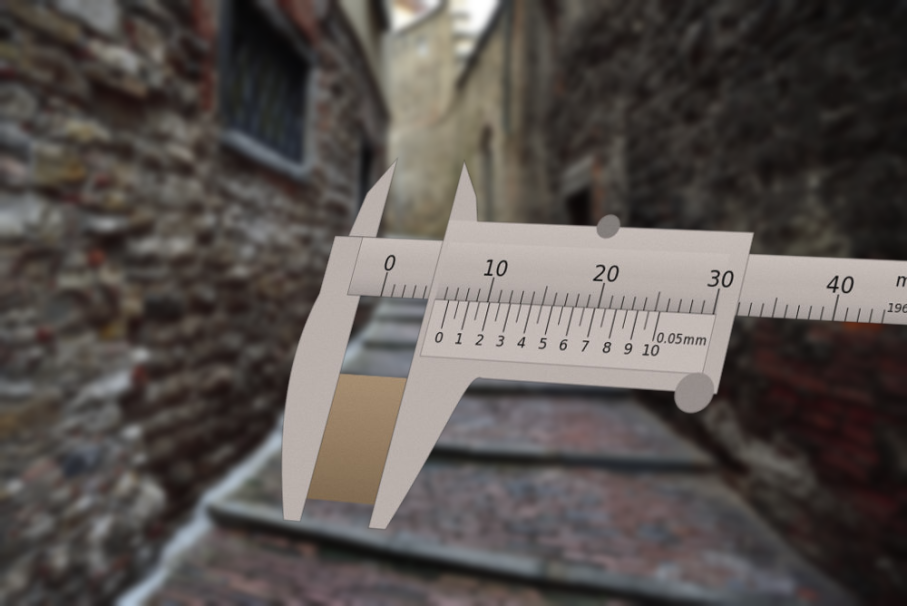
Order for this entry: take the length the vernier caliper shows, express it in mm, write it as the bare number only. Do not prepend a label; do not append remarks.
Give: 6.4
